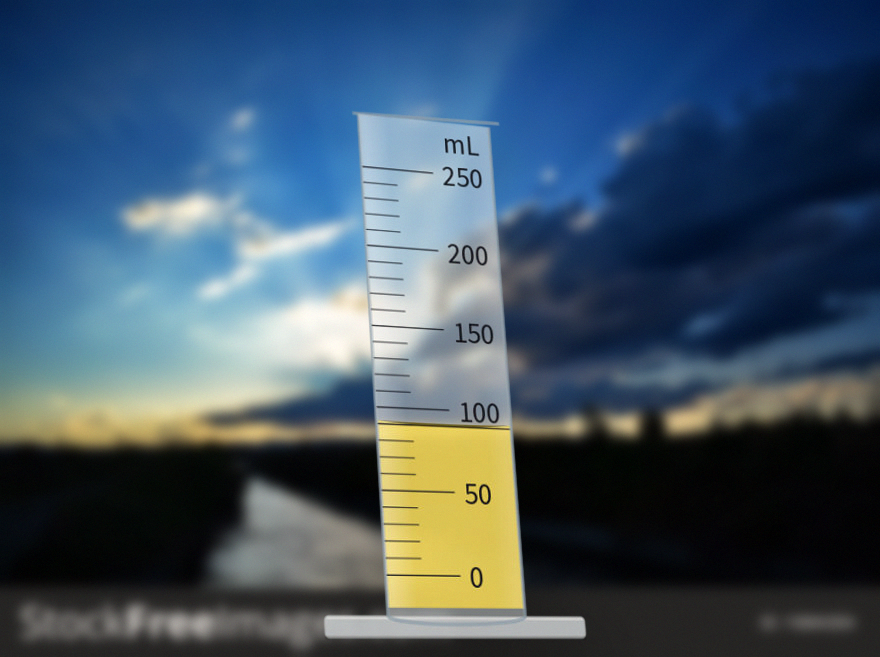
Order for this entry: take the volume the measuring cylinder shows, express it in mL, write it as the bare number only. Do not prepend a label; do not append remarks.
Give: 90
